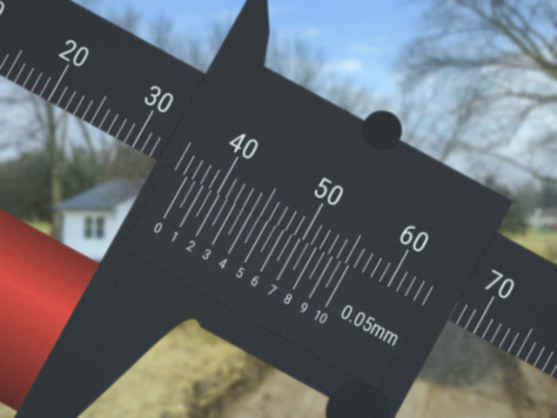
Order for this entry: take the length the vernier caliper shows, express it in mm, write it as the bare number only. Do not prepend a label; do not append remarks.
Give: 36.4
